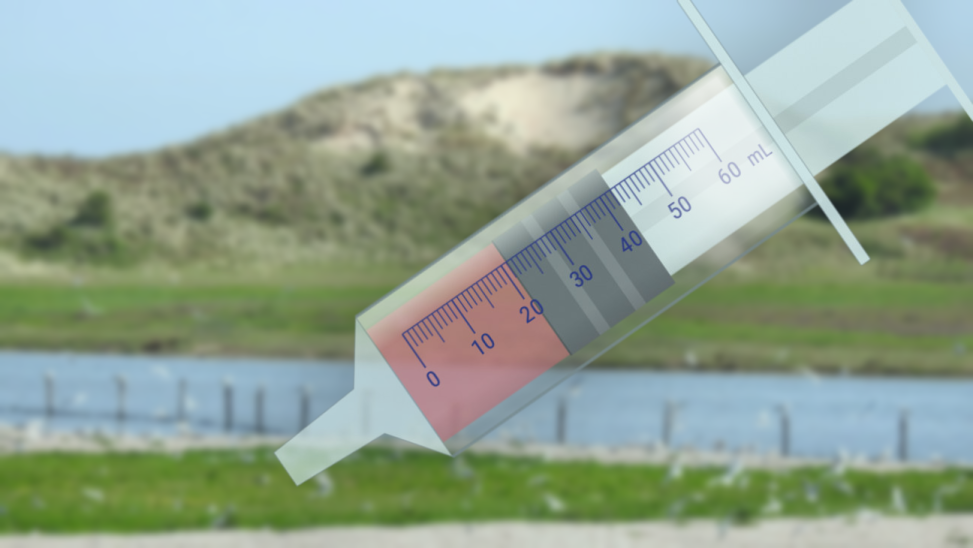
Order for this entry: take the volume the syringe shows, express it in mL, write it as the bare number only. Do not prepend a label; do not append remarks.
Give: 21
